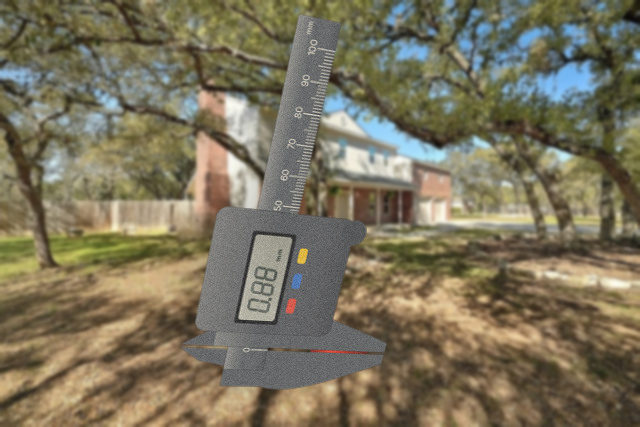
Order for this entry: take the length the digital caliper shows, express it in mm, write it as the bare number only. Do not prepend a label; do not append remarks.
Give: 0.88
